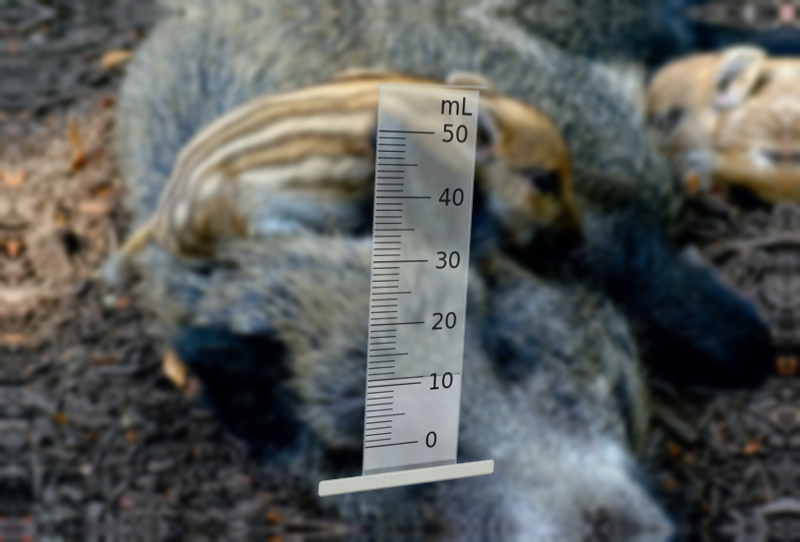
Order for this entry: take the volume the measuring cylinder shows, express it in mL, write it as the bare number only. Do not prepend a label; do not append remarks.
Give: 11
